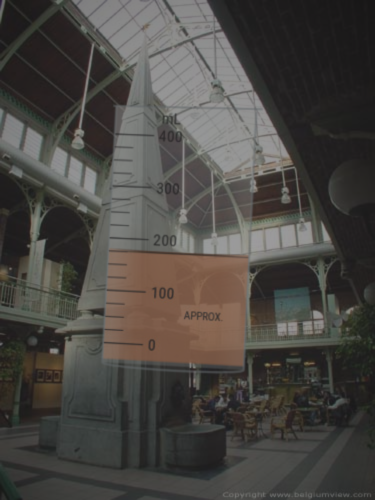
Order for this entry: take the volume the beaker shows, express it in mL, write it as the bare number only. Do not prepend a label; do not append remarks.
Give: 175
